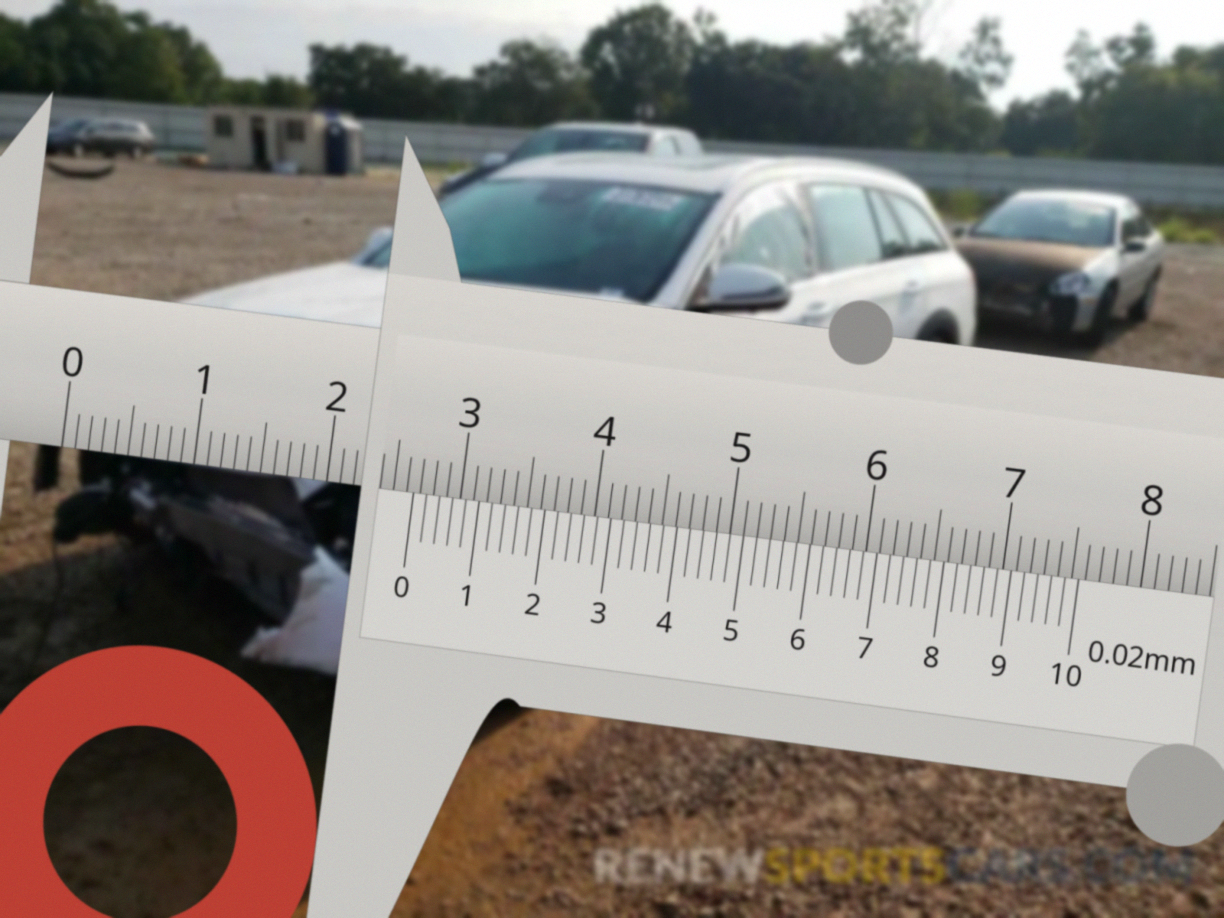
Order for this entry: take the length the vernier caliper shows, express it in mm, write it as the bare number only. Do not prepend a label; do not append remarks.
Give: 26.5
